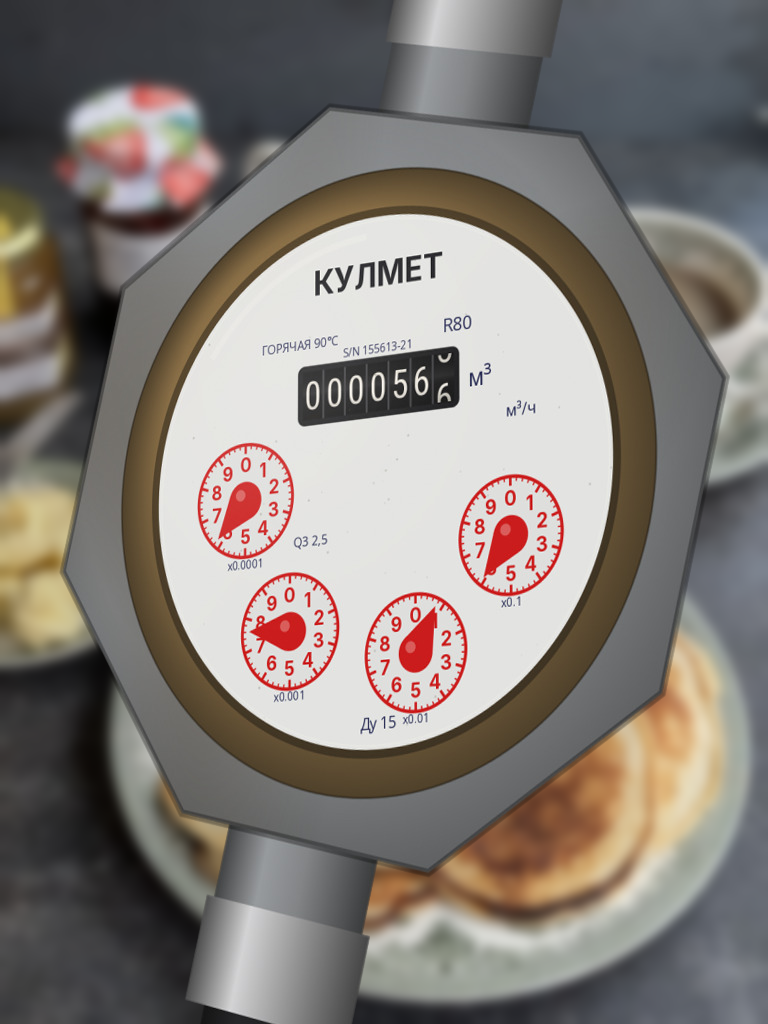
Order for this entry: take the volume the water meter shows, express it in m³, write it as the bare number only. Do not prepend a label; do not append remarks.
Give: 565.6076
